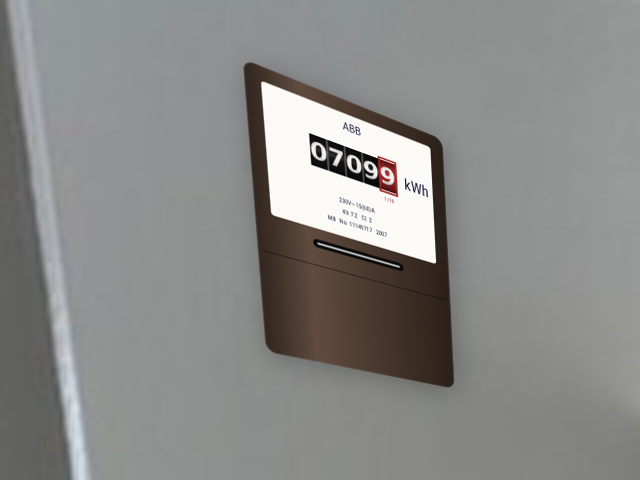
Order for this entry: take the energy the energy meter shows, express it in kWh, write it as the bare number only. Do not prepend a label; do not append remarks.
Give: 709.9
